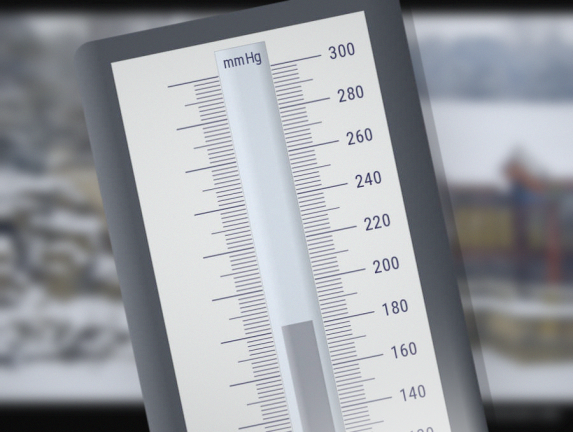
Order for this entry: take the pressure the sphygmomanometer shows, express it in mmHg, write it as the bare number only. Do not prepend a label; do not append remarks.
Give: 182
